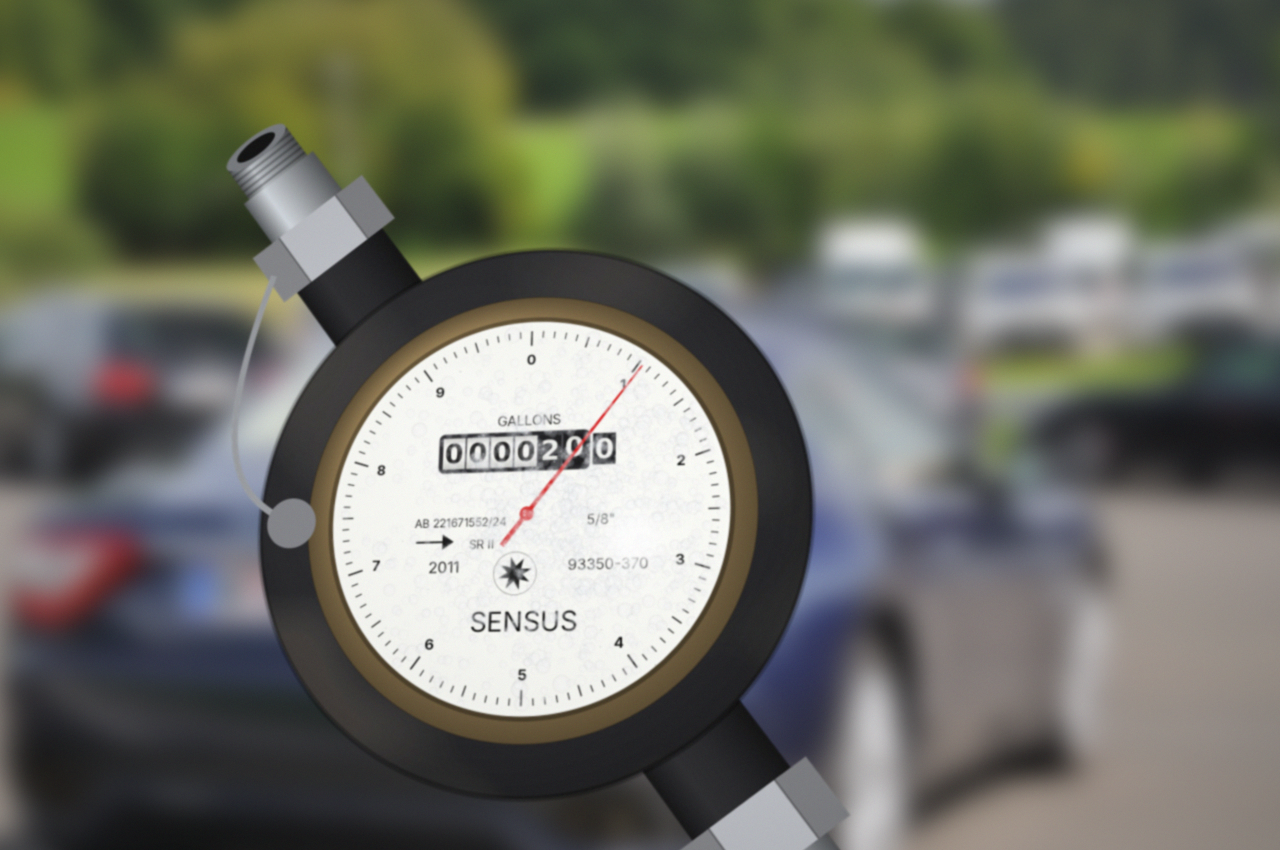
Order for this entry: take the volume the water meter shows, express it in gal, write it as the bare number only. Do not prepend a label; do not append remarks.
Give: 201.0
